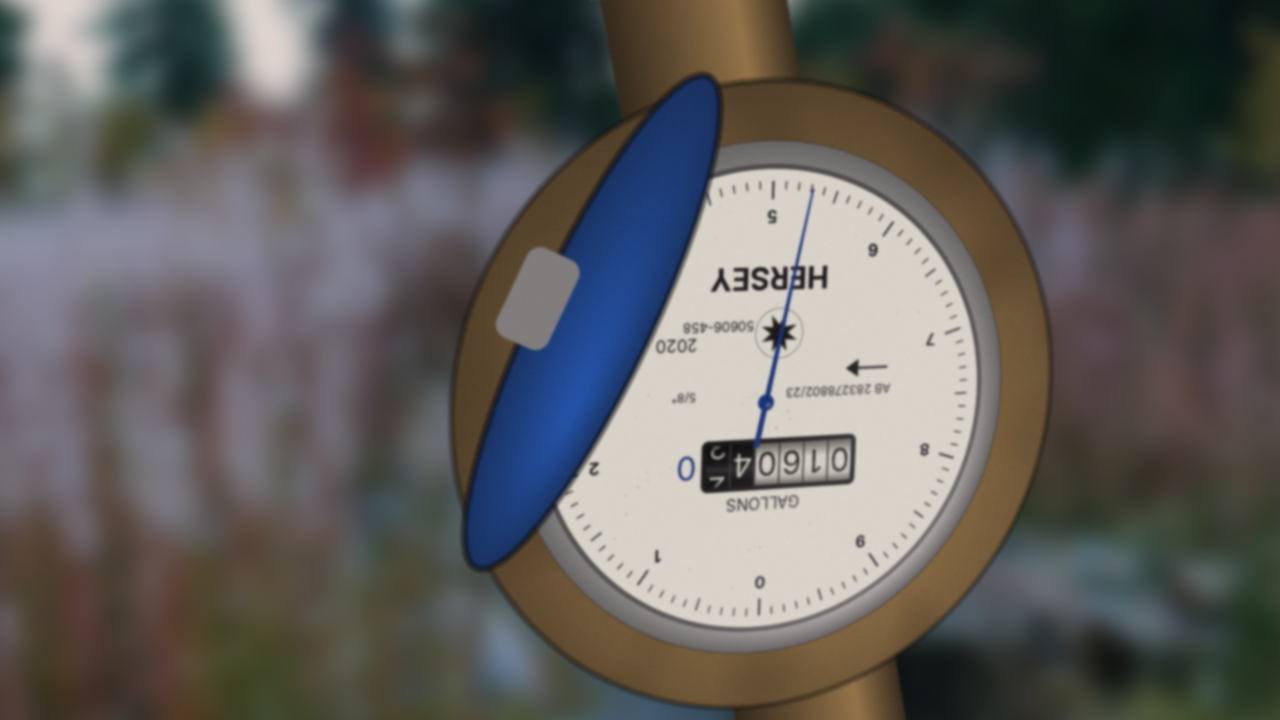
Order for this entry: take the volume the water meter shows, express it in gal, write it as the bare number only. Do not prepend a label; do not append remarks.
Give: 160425.3
